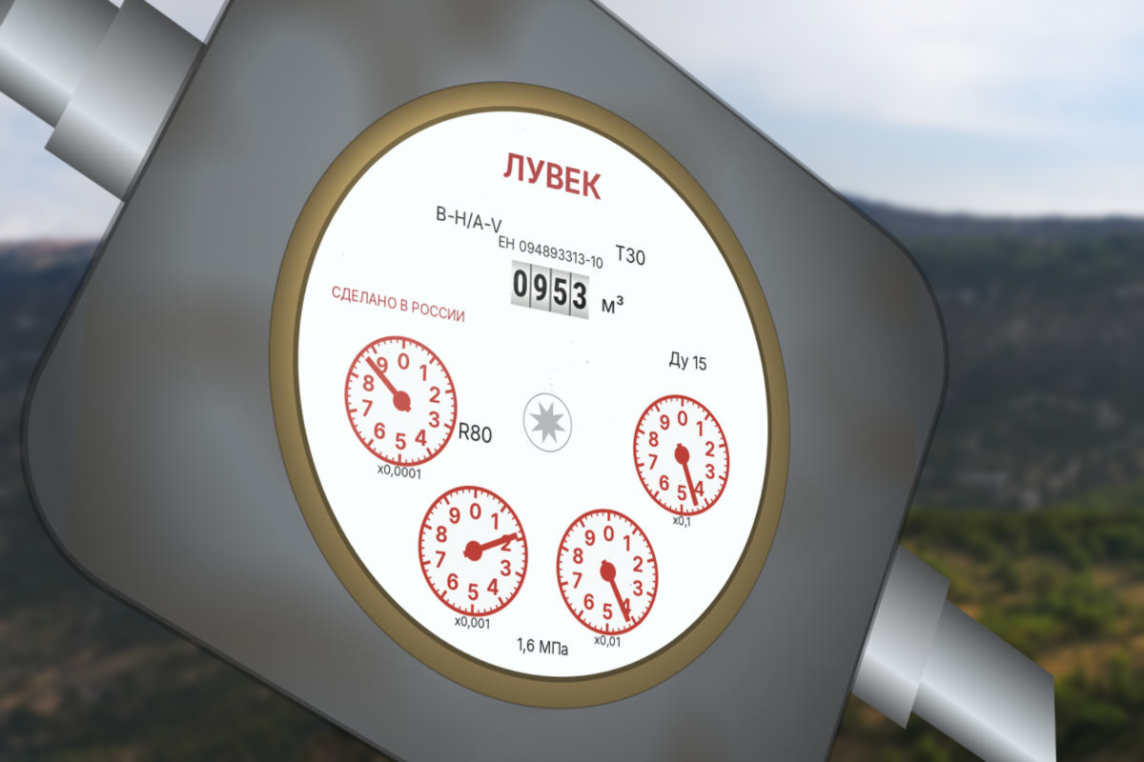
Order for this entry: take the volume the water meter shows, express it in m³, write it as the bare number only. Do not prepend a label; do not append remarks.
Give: 953.4418
